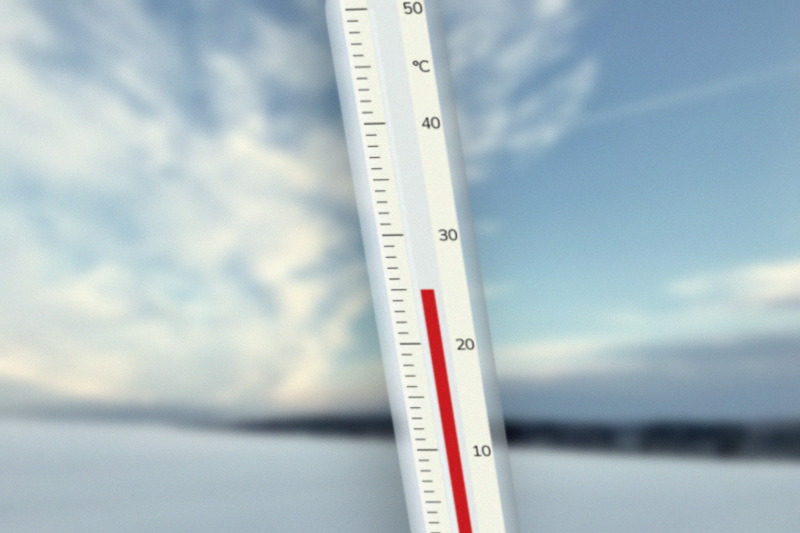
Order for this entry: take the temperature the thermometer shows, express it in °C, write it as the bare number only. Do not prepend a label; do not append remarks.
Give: 25
